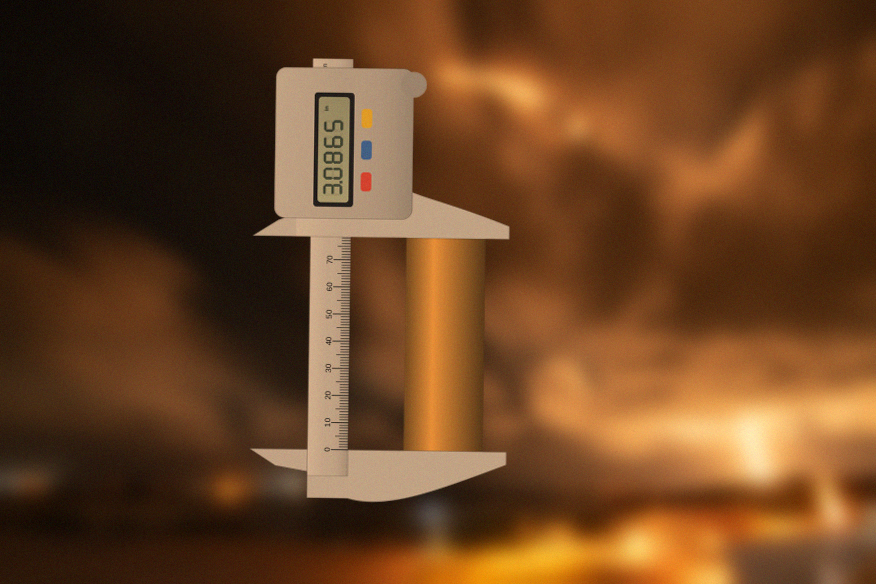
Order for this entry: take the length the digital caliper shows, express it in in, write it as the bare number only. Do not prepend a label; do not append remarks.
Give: 3.0865
